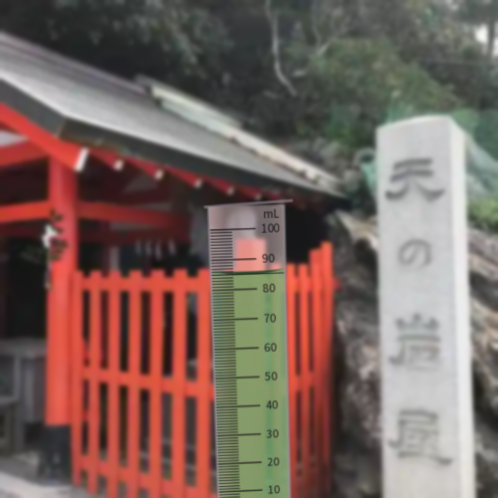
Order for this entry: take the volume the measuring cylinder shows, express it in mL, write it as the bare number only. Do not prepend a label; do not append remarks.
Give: 85
